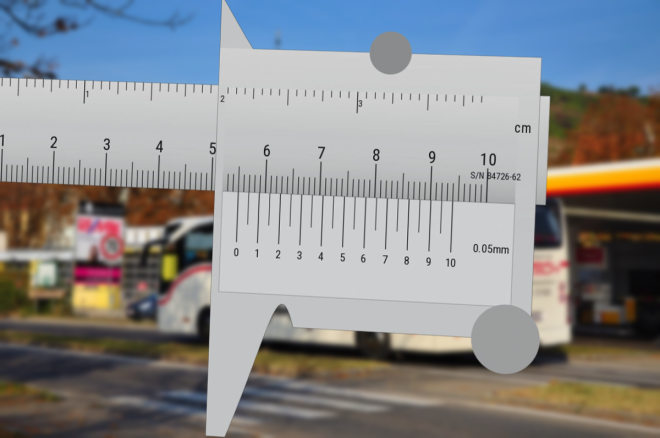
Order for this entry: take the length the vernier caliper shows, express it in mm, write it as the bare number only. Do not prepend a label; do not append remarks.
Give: 55.0
